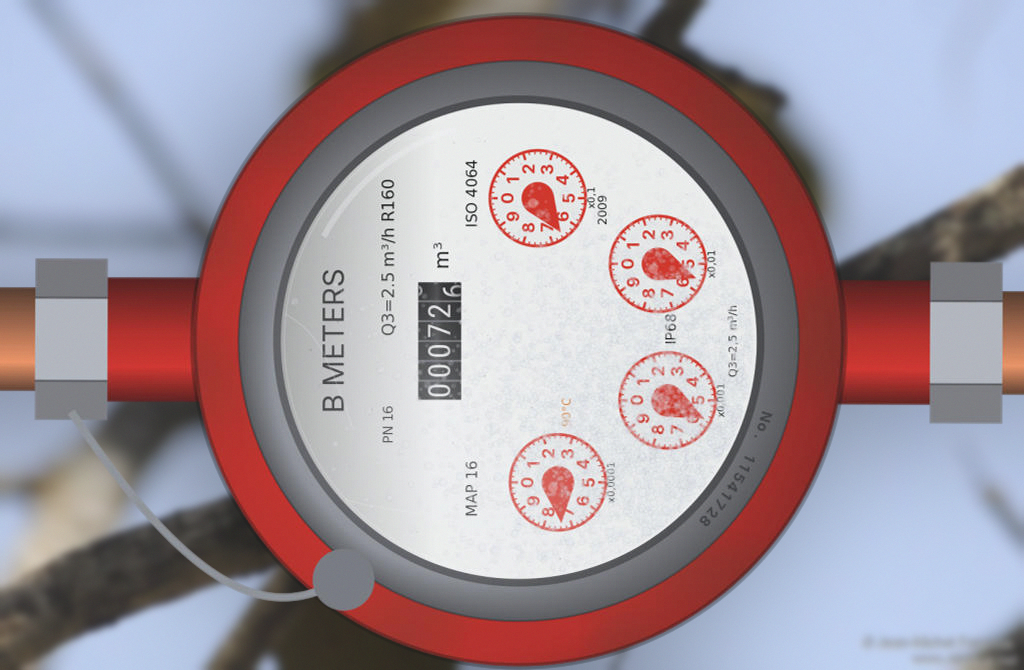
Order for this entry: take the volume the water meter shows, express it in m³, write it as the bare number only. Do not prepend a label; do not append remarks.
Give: 725.6557
